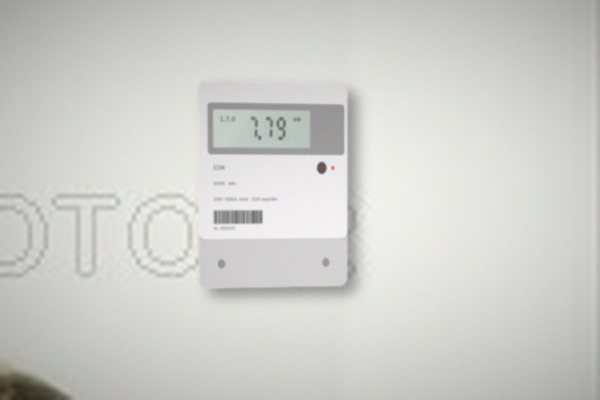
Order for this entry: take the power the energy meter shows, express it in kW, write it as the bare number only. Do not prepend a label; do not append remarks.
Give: 7.79
